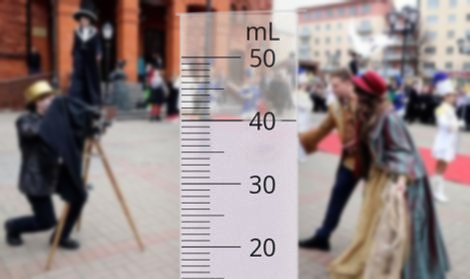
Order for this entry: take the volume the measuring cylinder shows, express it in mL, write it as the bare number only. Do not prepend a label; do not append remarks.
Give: 40
